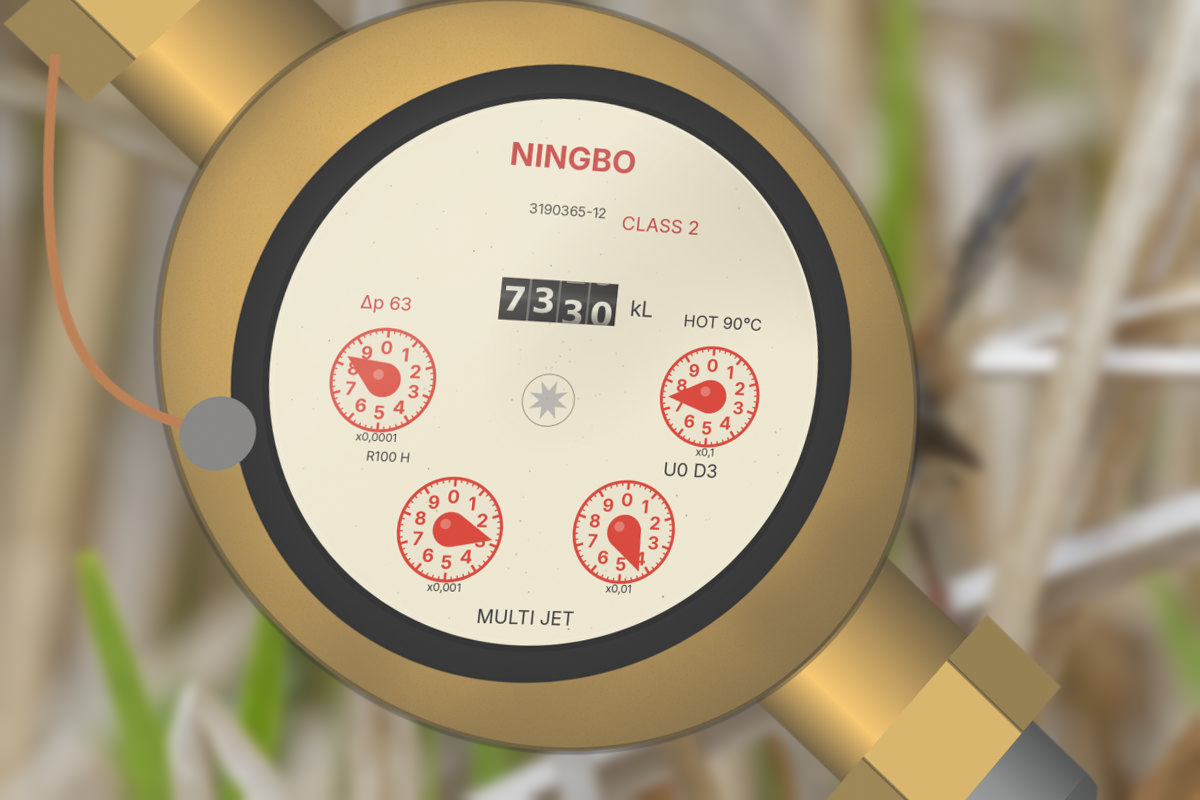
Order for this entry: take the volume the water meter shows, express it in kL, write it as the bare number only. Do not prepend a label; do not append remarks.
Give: 7329.7428
